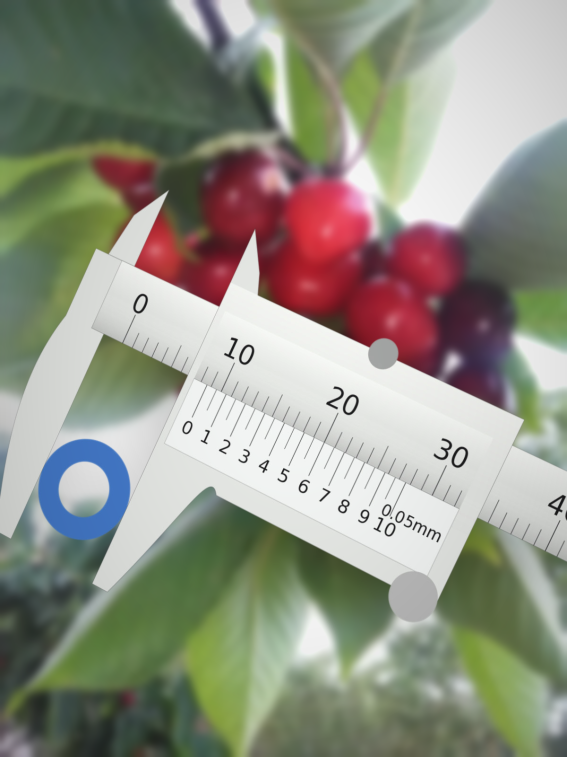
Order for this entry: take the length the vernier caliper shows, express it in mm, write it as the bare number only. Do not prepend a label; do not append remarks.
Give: 8.6
